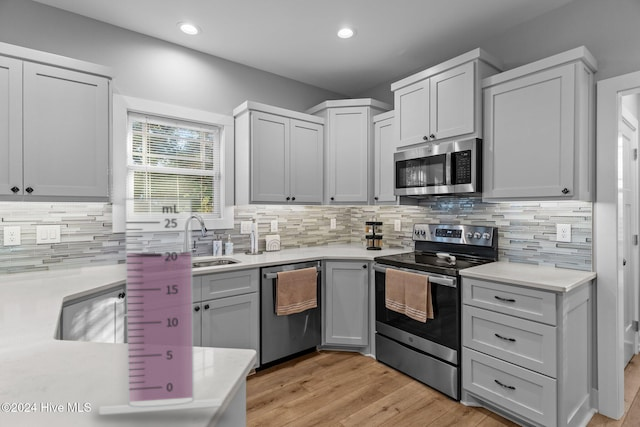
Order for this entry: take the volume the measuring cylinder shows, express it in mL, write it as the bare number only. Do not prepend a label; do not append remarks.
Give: 20
